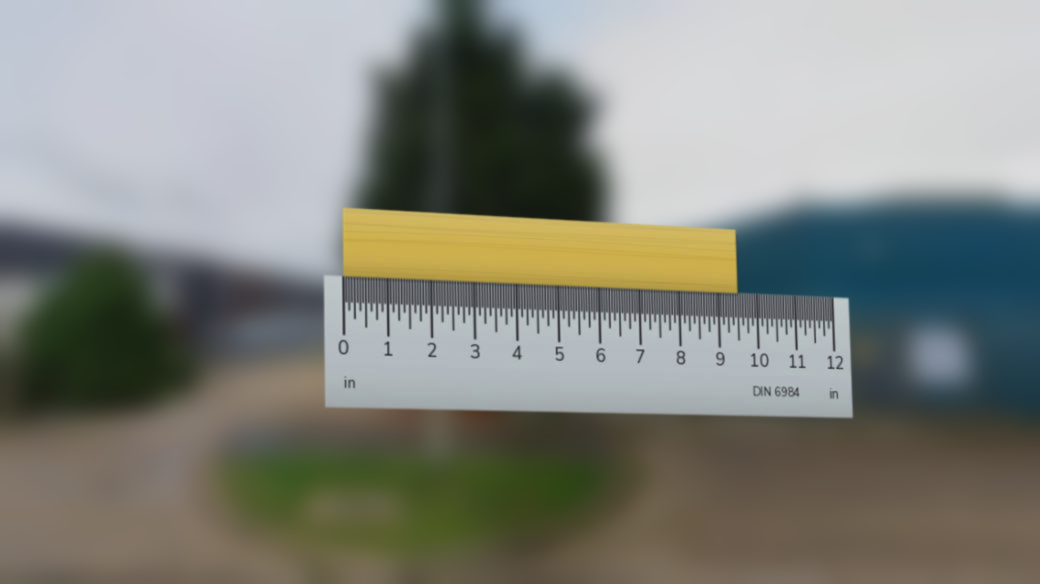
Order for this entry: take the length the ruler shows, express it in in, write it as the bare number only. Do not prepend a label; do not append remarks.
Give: 9.5
